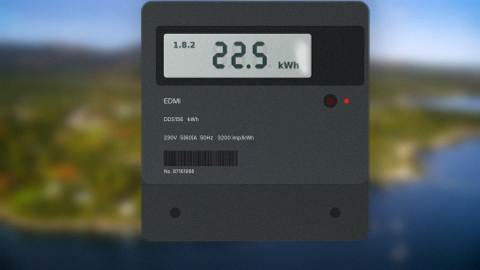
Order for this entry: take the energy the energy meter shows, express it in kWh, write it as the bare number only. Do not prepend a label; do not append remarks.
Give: 22.5
